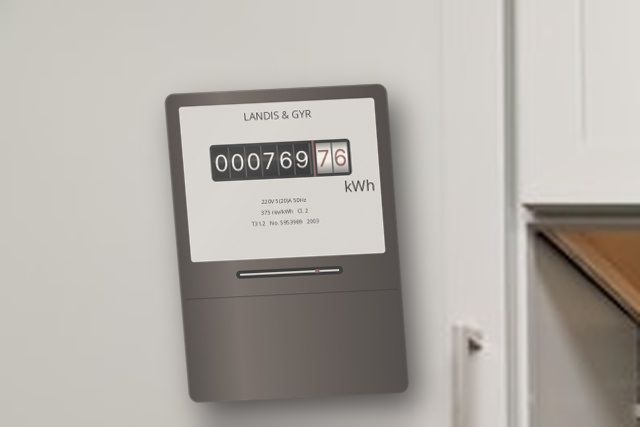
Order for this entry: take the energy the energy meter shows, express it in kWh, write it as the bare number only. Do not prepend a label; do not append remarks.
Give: 769.76
